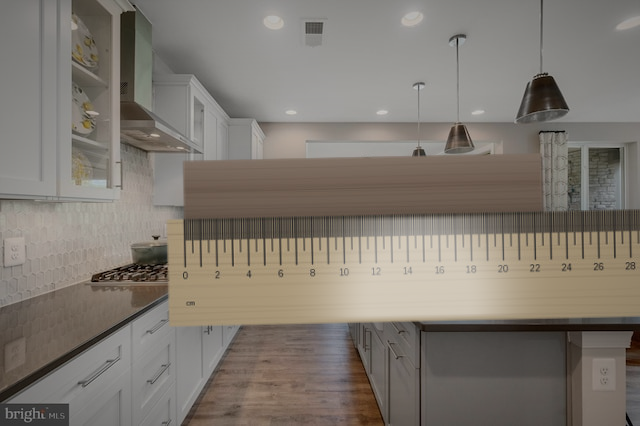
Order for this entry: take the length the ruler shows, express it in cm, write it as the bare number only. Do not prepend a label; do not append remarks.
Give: 22.5
